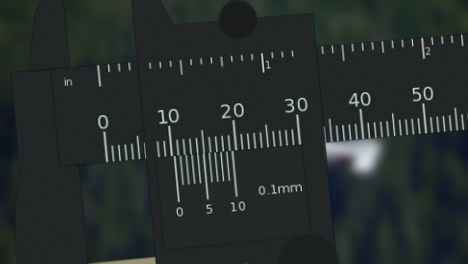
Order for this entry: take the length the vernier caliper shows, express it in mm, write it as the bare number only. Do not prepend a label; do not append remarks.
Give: 10.4
